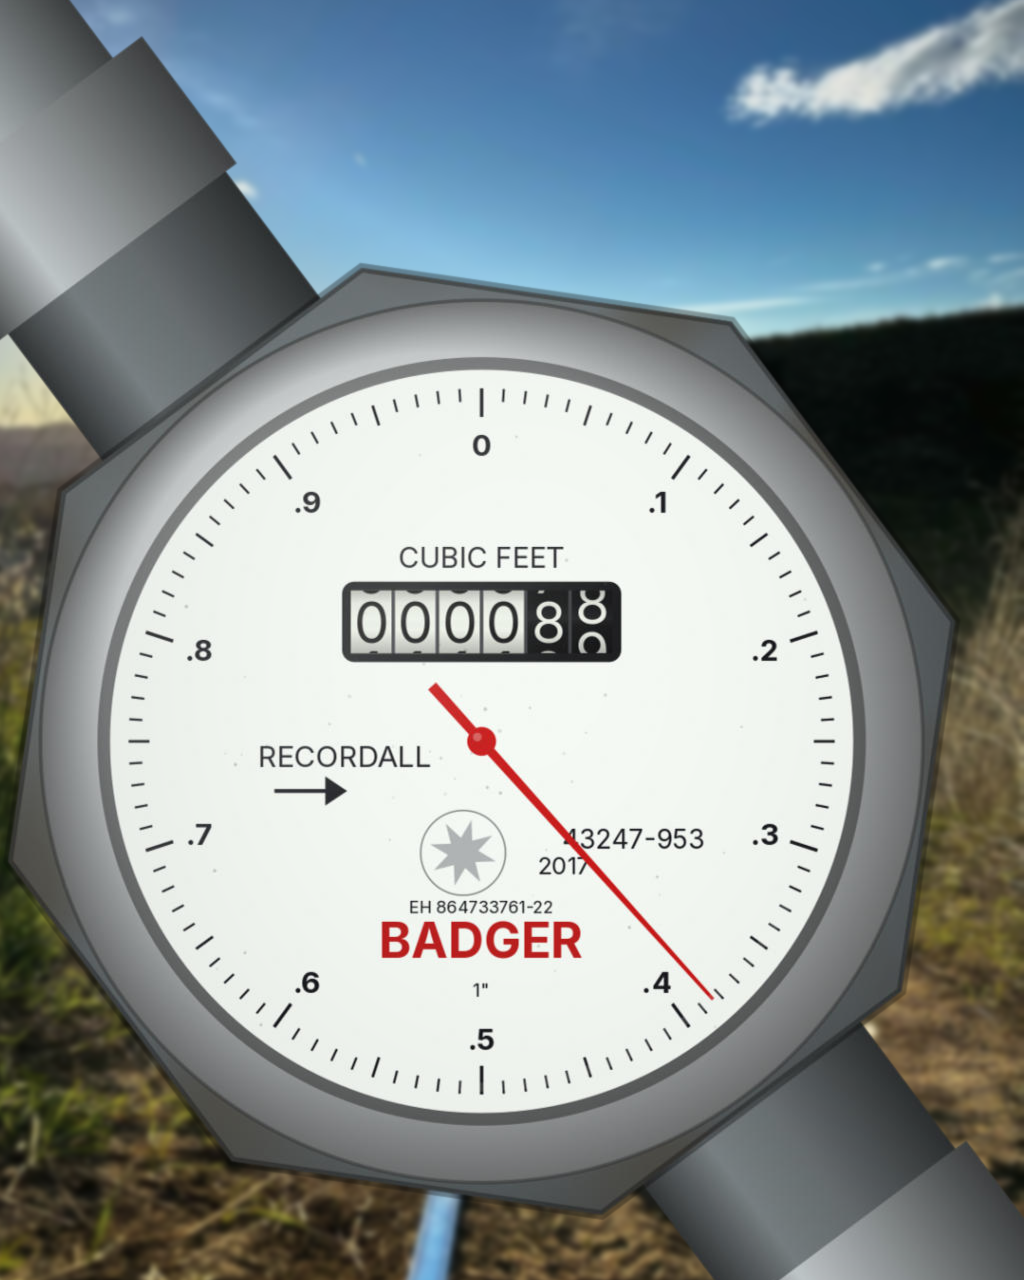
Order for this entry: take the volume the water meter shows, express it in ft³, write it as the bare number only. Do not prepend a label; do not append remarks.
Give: 88.38
